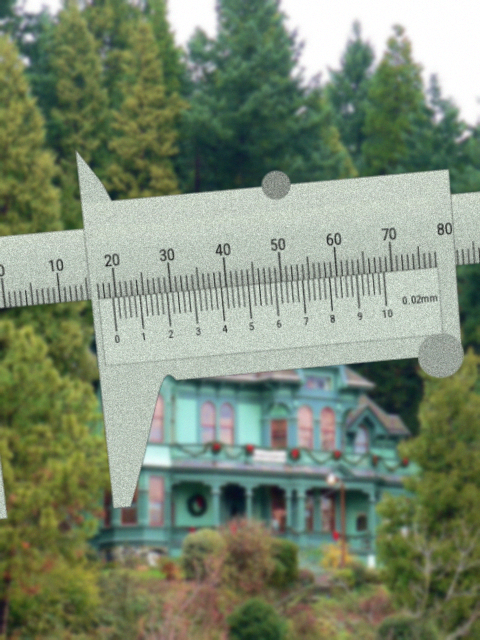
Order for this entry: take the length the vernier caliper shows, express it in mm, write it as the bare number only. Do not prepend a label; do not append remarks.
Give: 19.5
